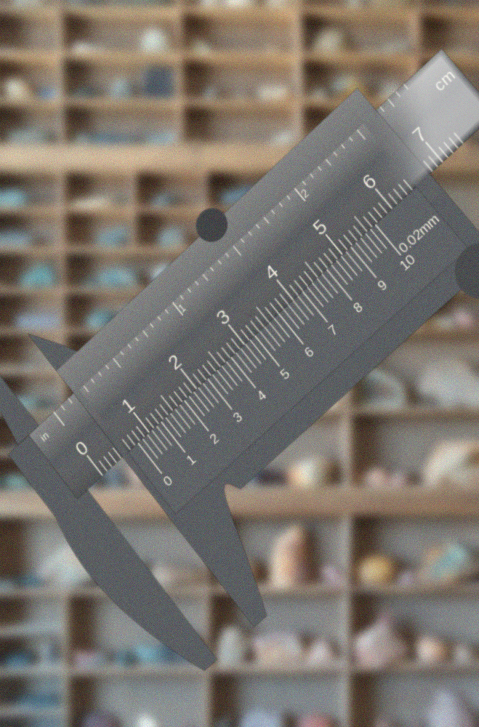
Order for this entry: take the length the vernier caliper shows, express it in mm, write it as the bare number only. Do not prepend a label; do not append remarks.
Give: 7.6
